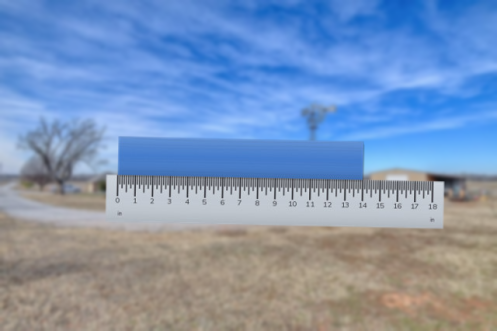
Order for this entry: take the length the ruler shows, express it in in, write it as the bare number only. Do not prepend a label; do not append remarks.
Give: 14
